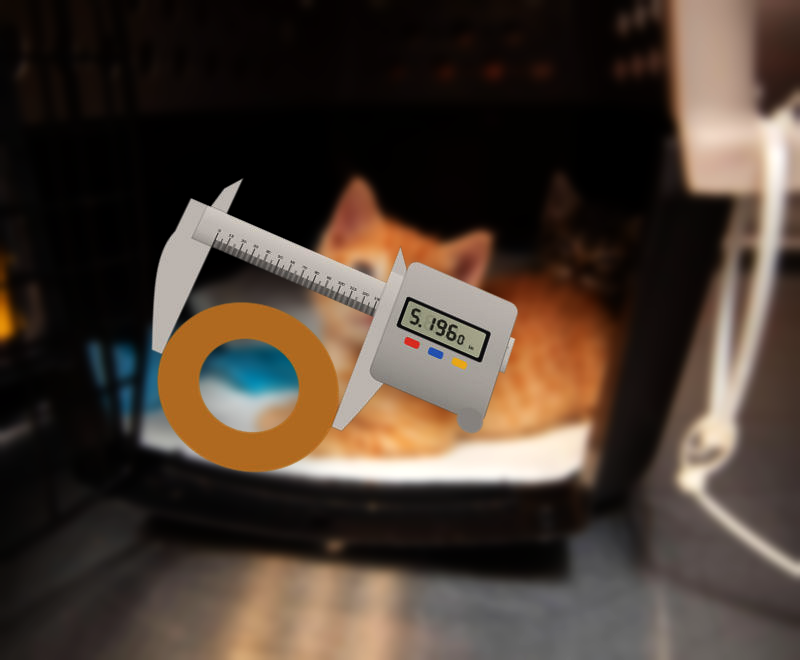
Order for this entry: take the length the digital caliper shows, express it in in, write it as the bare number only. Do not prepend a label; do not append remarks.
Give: 5.1960
